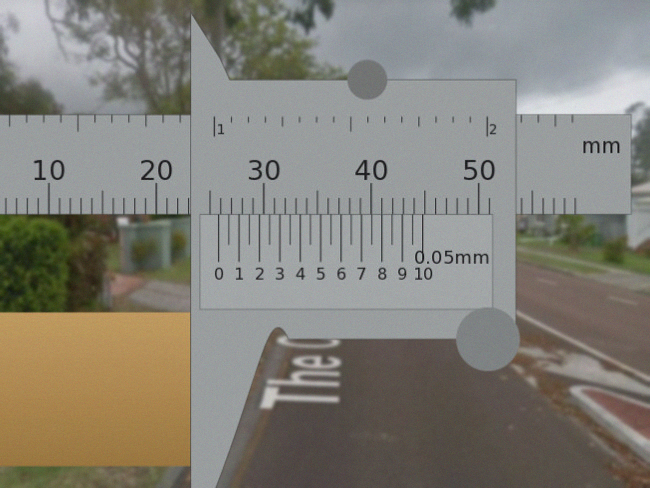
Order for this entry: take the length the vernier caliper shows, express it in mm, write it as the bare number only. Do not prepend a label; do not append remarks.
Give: 25.8
